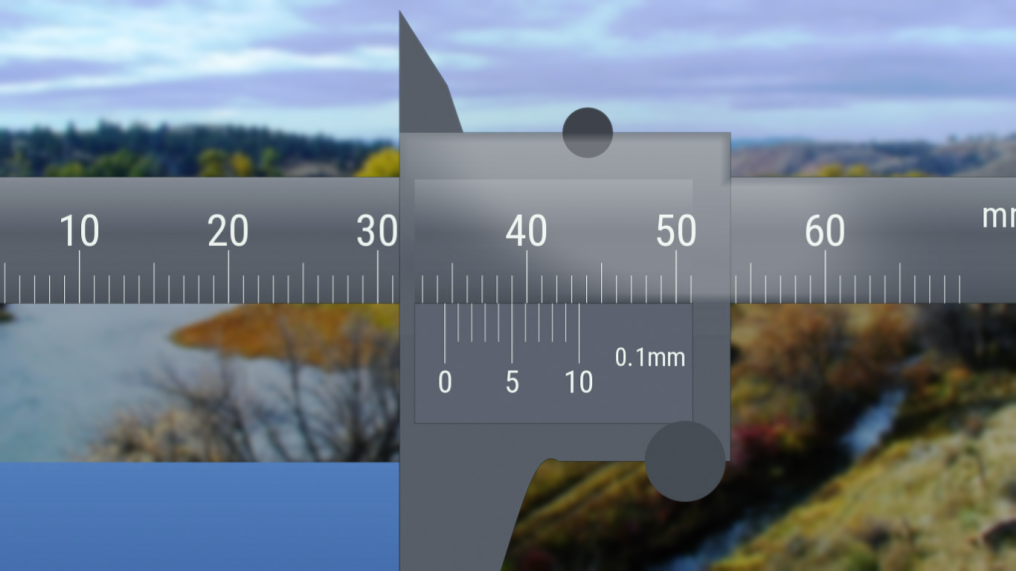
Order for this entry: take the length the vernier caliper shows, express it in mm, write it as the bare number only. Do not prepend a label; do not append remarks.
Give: 34.5
